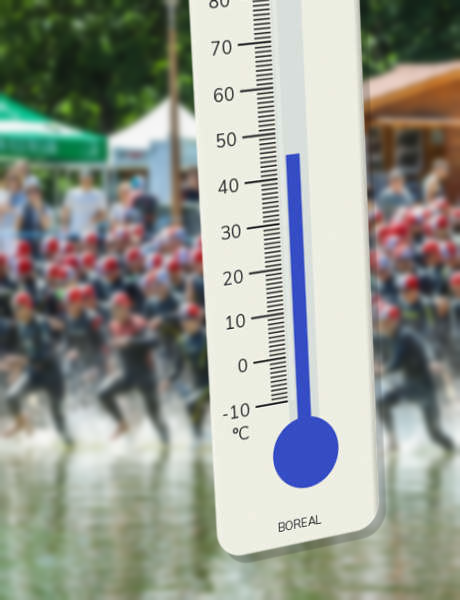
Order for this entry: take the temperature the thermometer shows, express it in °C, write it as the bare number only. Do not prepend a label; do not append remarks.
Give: 45
